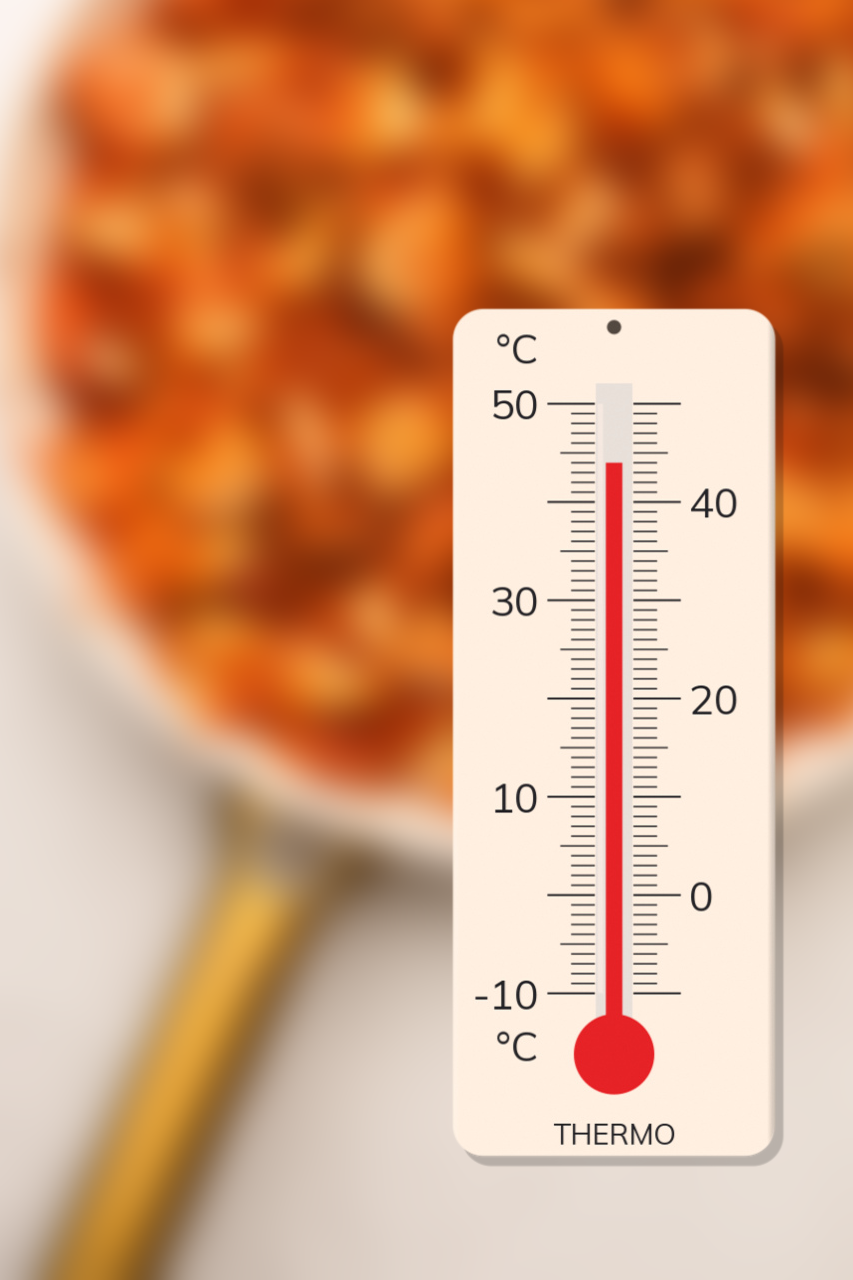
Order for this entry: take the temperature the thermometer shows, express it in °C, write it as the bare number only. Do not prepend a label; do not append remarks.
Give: 44
